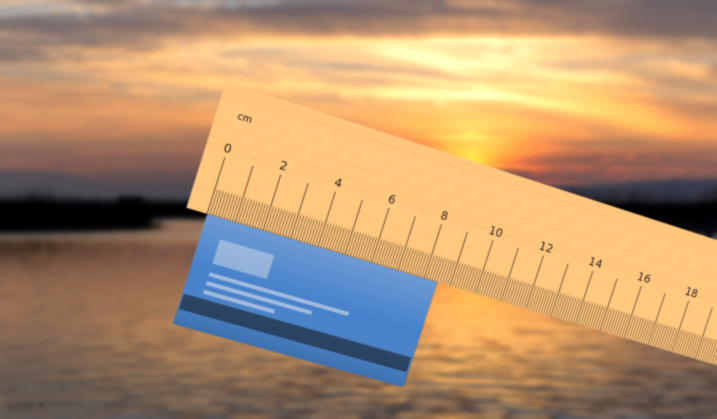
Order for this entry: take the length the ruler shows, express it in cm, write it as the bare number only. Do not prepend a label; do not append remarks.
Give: 8.5
